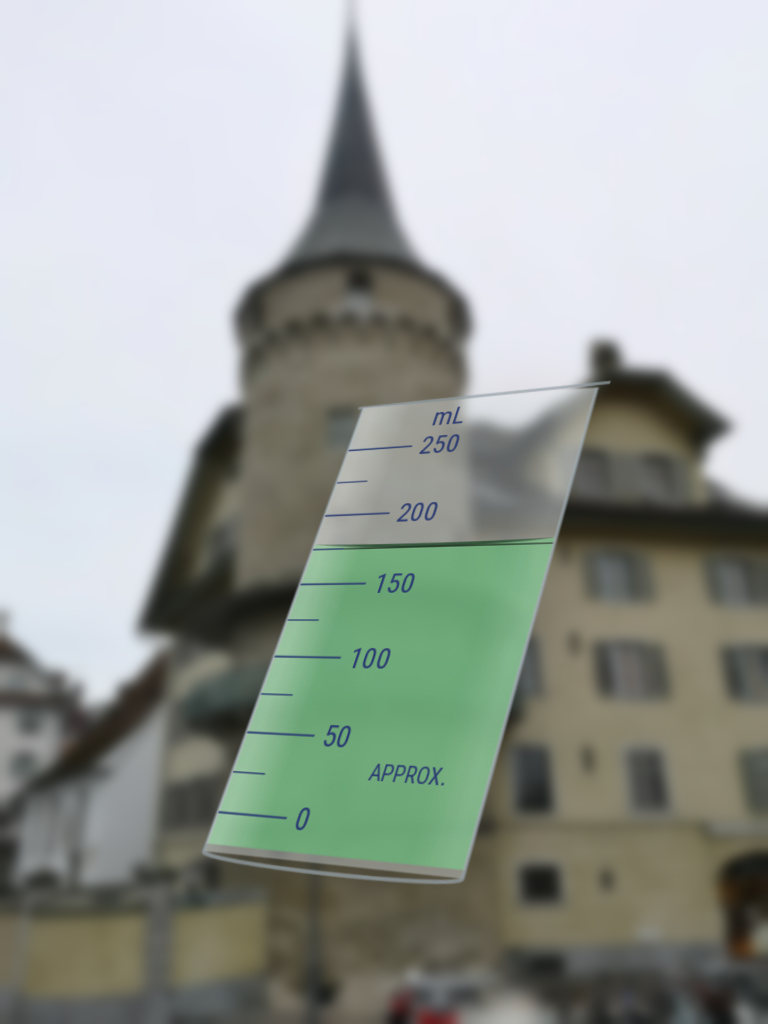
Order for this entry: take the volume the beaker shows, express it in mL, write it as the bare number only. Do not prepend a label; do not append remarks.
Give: 175
